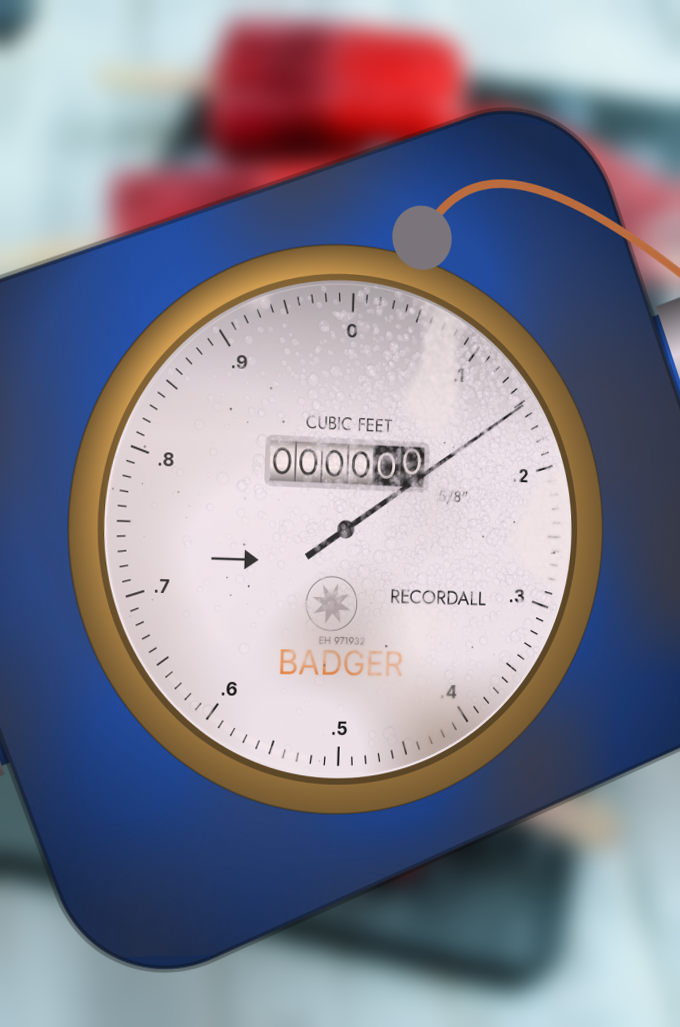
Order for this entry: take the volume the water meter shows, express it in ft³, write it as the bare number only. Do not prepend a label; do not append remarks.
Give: 0.15
